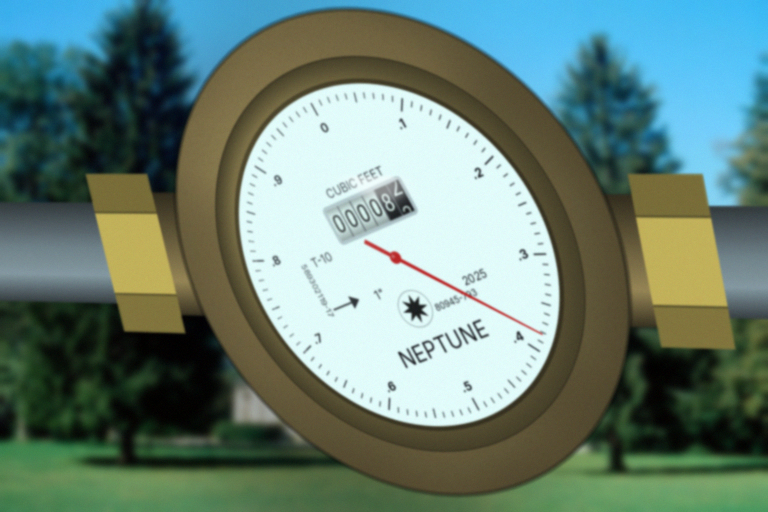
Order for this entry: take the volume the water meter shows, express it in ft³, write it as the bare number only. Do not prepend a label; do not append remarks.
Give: 82.38
